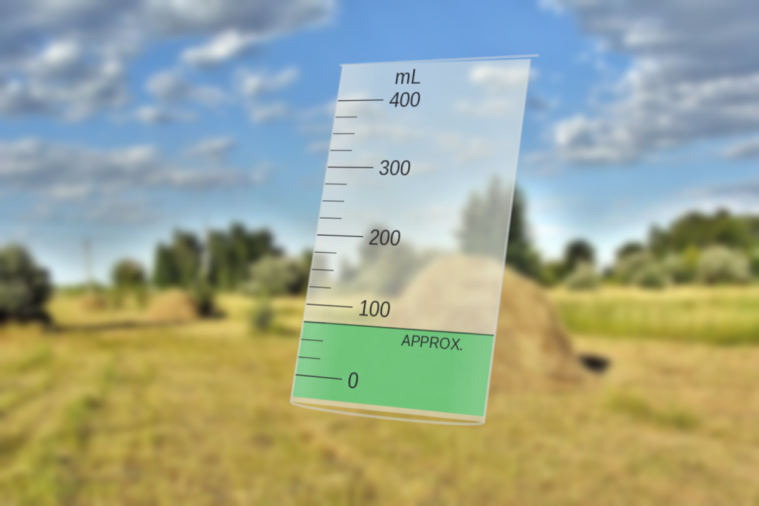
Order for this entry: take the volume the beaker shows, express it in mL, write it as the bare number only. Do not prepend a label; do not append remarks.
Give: 75
